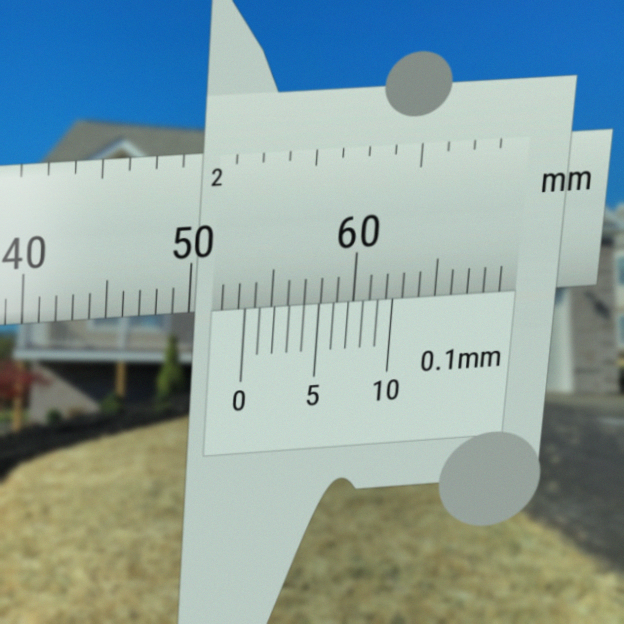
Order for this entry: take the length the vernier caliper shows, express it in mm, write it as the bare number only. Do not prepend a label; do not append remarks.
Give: 53.4
